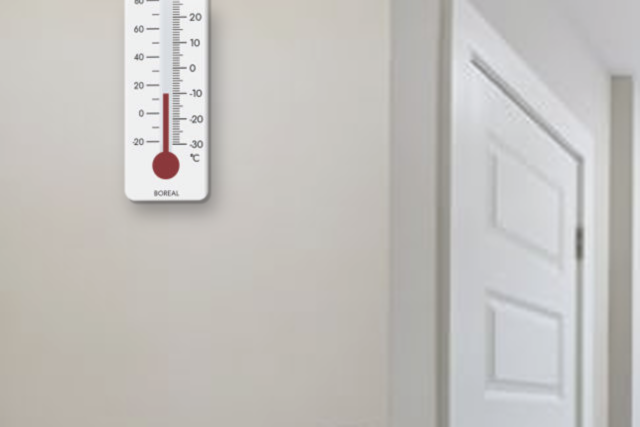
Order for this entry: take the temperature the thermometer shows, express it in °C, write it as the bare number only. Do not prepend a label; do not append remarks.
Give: -10
